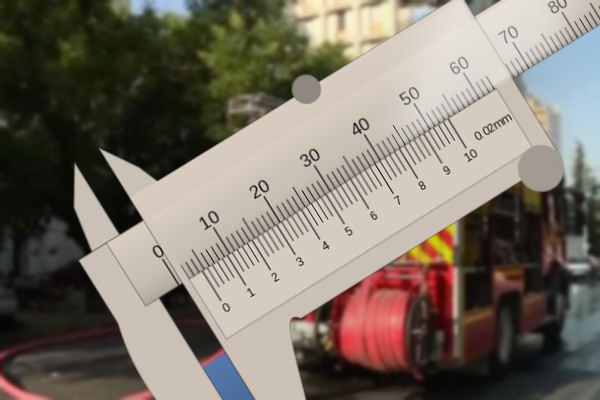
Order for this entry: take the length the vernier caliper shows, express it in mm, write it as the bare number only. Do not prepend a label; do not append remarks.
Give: 4.6
